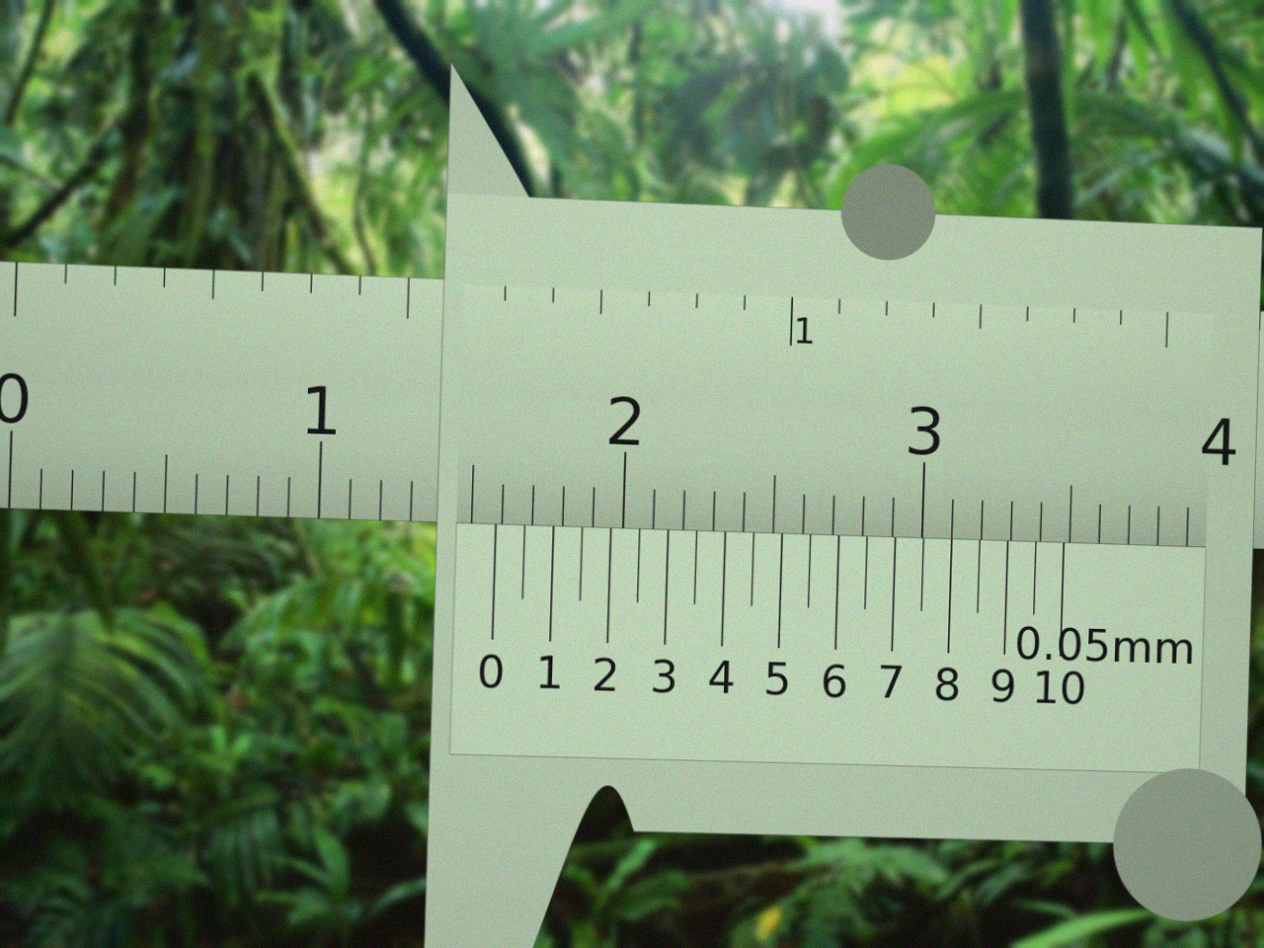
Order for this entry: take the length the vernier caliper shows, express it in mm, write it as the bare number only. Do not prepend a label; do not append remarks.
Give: 15.80
